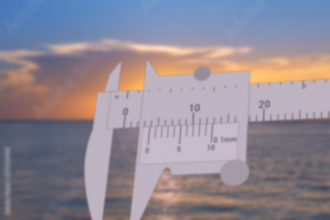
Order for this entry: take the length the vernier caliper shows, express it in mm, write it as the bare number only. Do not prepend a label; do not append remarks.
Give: 3.8
